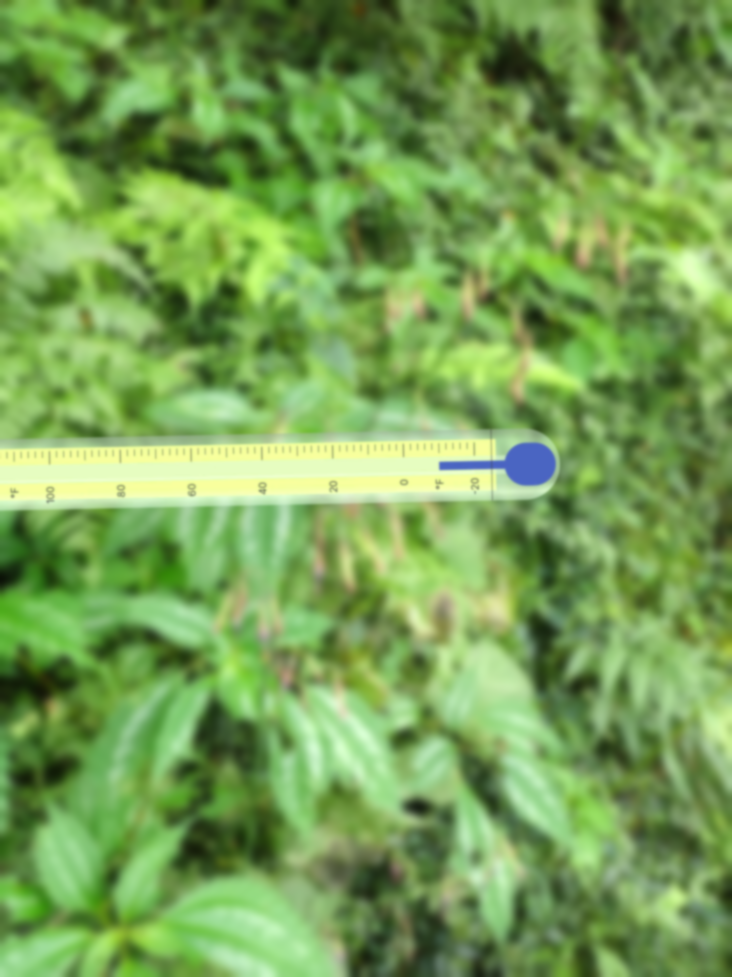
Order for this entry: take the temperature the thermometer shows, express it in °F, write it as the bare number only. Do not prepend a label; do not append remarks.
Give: -10
